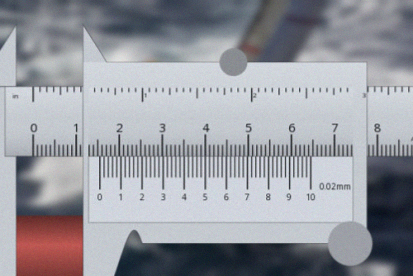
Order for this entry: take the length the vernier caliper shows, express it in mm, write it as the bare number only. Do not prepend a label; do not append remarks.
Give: 15.5
